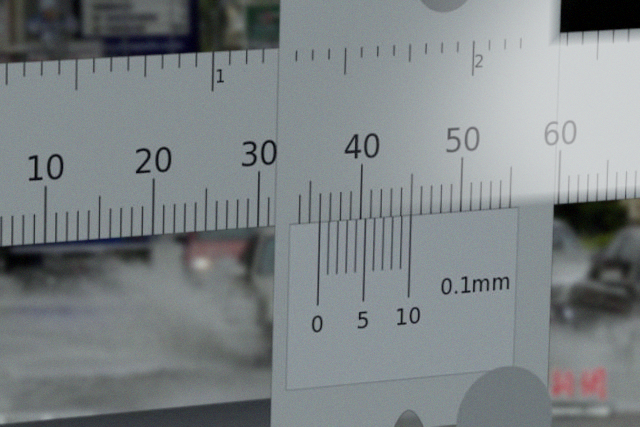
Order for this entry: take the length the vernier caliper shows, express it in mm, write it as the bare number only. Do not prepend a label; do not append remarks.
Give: 36.0
